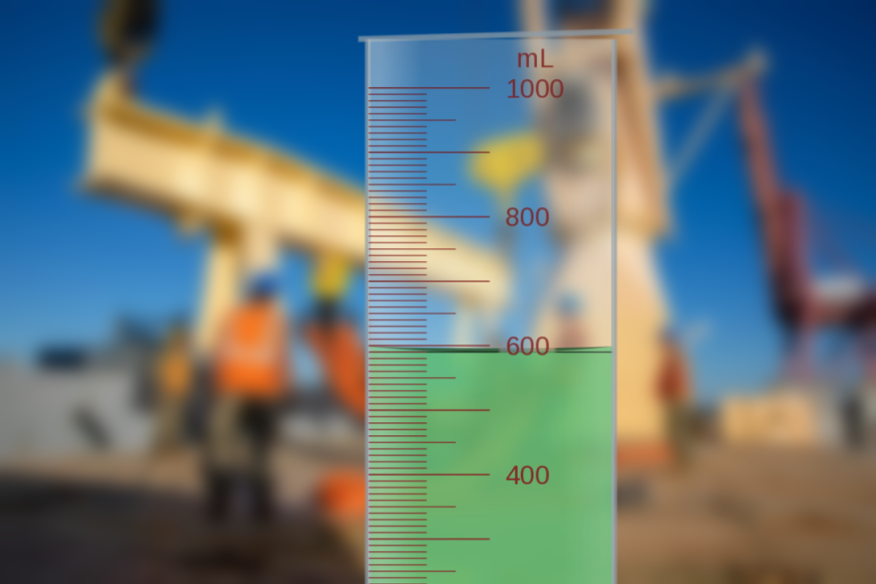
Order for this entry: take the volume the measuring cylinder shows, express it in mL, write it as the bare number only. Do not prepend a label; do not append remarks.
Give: 590
